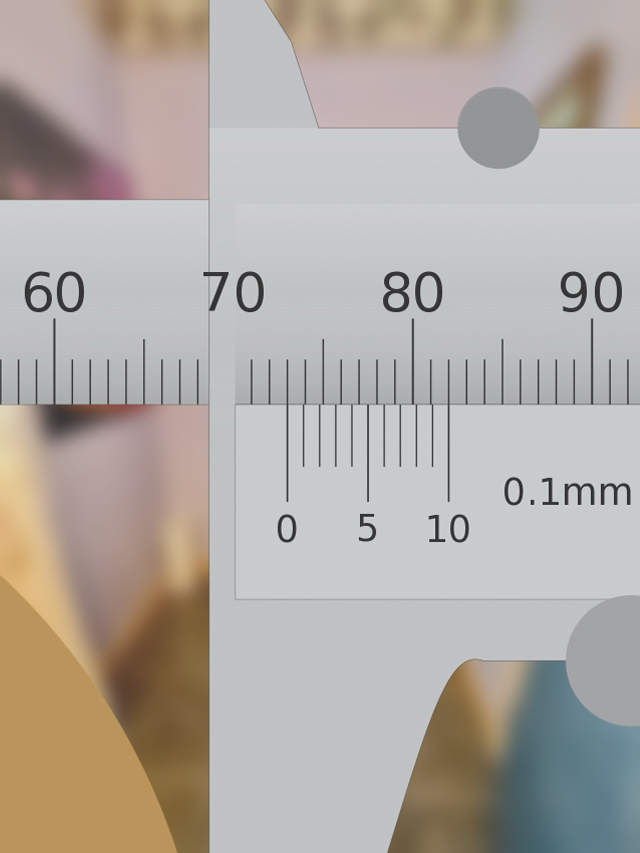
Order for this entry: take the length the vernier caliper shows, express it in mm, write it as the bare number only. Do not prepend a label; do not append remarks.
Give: 73.0
